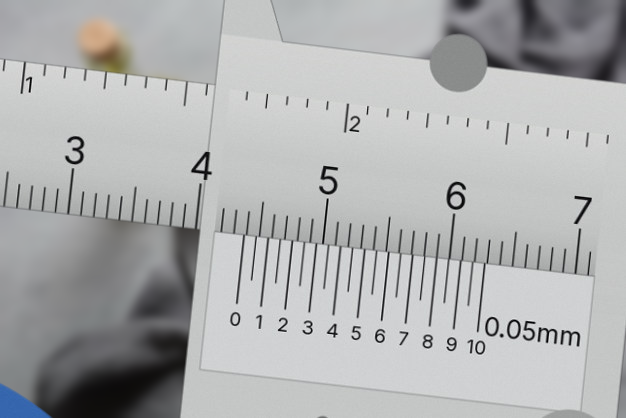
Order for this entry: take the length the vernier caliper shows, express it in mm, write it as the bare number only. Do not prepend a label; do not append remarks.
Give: 43.8
